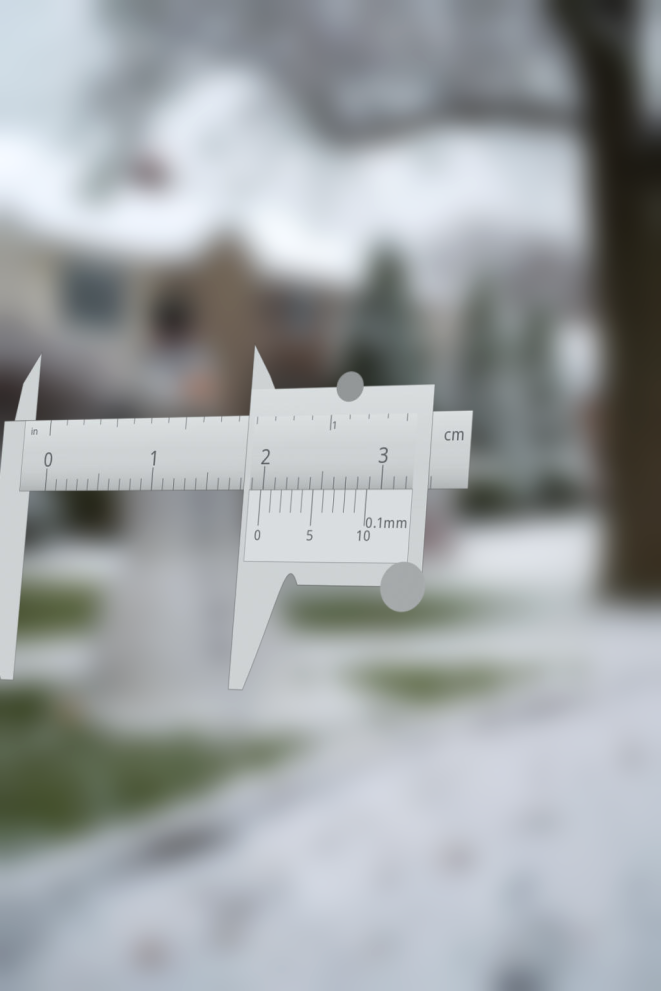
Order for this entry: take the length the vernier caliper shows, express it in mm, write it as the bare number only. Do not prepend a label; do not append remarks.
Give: 19.8
